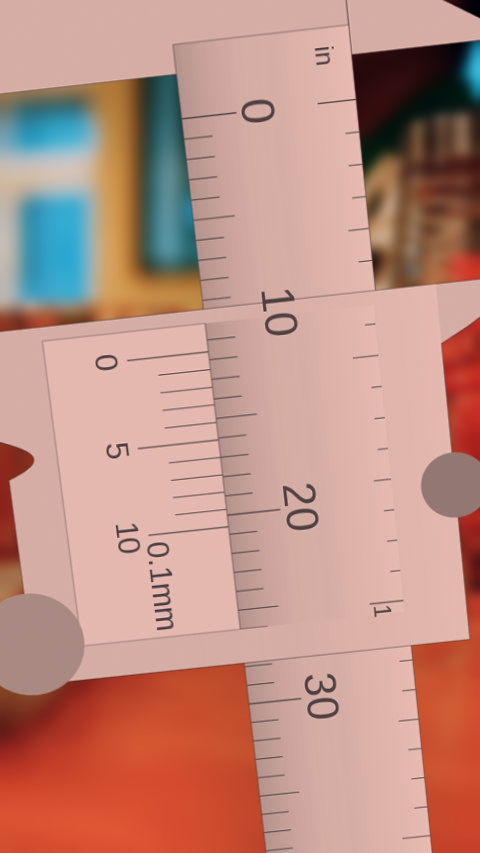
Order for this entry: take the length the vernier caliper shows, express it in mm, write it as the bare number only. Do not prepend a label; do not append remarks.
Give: 11.6
